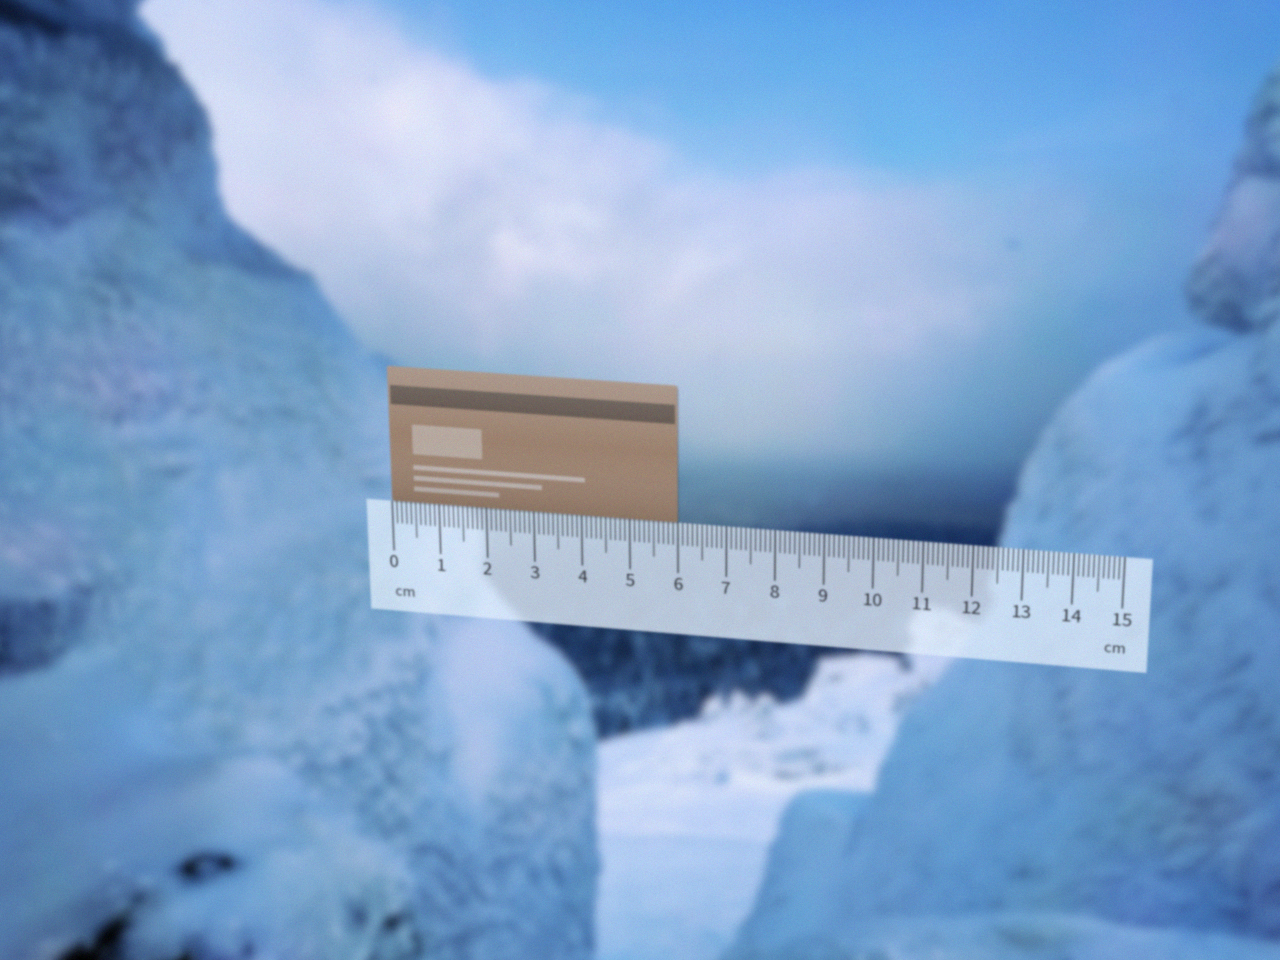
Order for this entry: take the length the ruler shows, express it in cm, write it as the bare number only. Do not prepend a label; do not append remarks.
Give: 6
